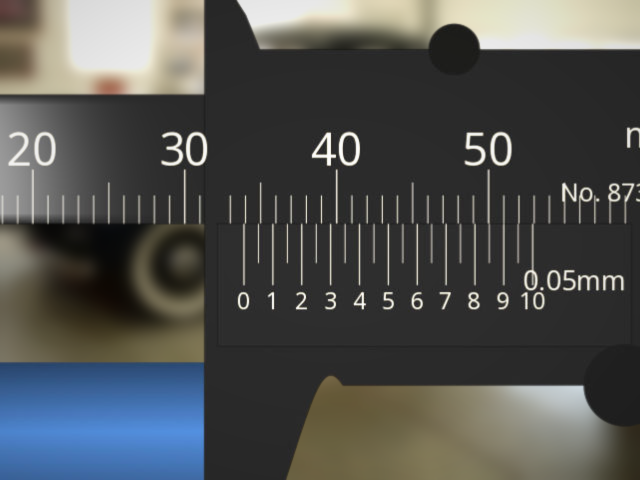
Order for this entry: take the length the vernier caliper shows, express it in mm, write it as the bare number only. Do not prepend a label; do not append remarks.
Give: 33.9
